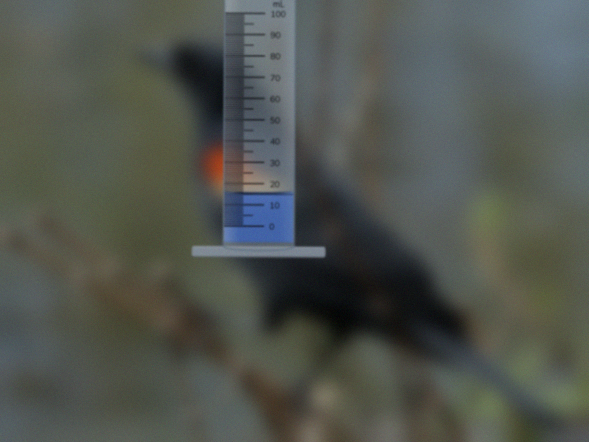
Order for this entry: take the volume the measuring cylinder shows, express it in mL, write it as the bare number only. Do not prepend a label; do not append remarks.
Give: 15
